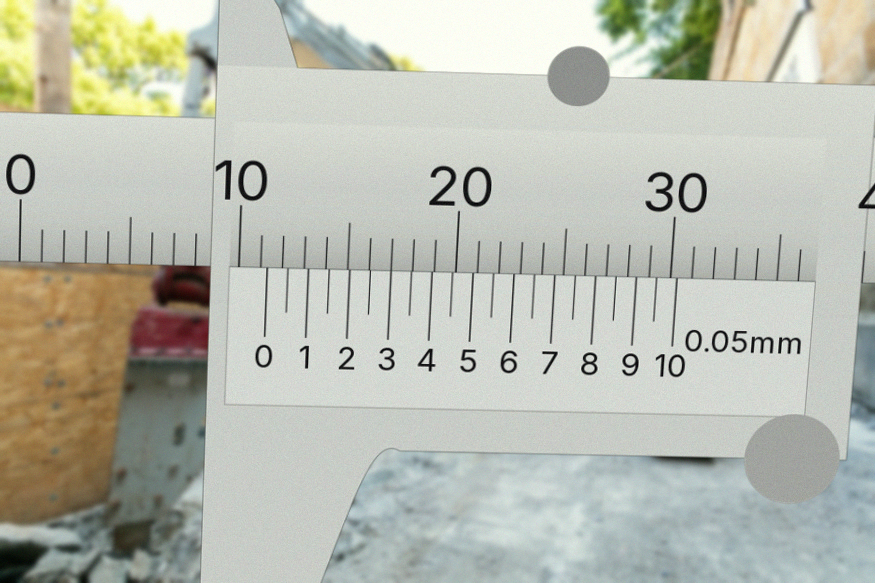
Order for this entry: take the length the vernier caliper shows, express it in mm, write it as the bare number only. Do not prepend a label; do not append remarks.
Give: 11.3
